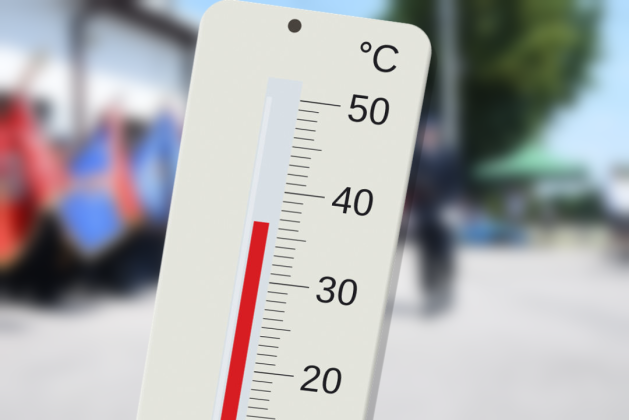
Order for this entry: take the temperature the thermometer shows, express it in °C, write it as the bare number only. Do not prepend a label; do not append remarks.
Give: 36.5
